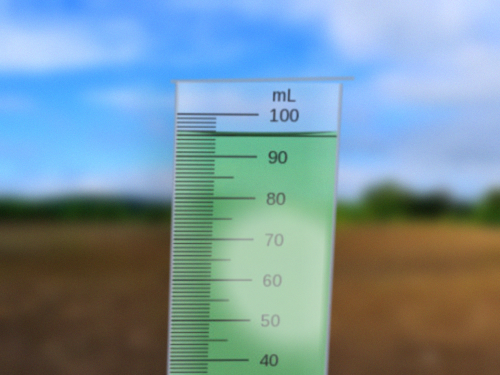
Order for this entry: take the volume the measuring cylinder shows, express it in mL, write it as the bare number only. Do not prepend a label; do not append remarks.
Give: 95
